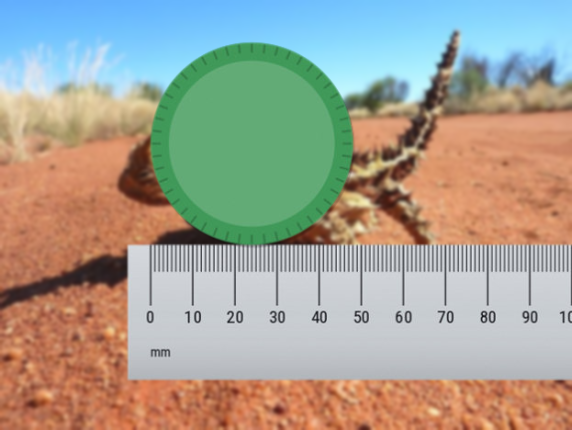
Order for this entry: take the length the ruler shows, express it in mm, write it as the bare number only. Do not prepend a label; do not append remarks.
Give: 48
